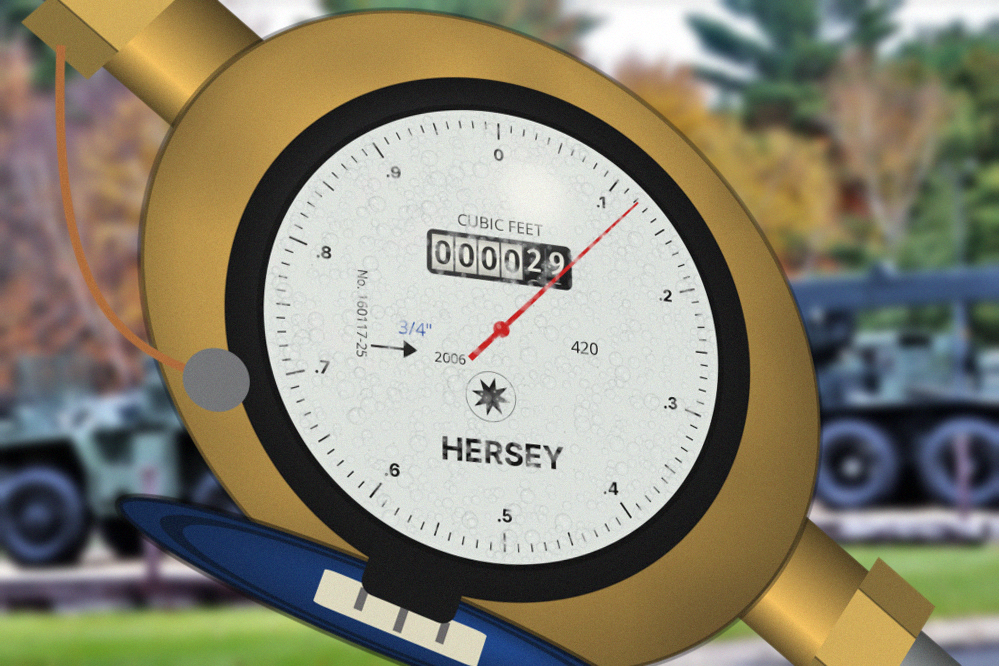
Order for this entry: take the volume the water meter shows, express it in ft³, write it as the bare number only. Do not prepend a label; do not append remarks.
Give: 29.12
